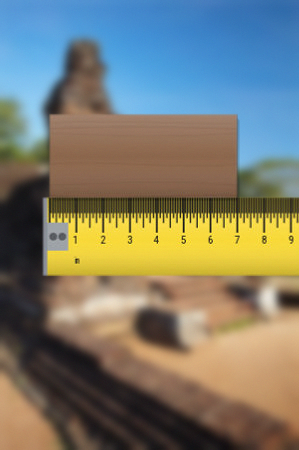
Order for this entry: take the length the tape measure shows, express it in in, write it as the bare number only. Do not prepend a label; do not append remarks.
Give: 7
